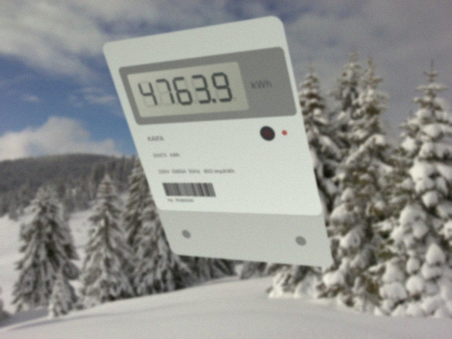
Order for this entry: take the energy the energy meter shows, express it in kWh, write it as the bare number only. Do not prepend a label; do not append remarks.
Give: 4763.9
